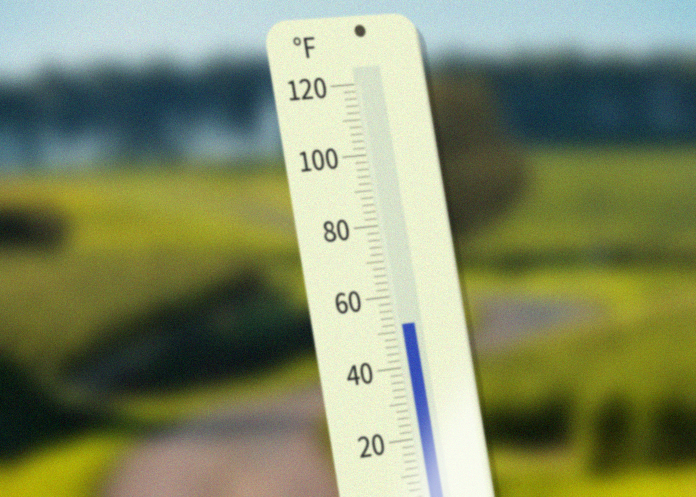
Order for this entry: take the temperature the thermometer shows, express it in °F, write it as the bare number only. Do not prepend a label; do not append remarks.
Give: 52
